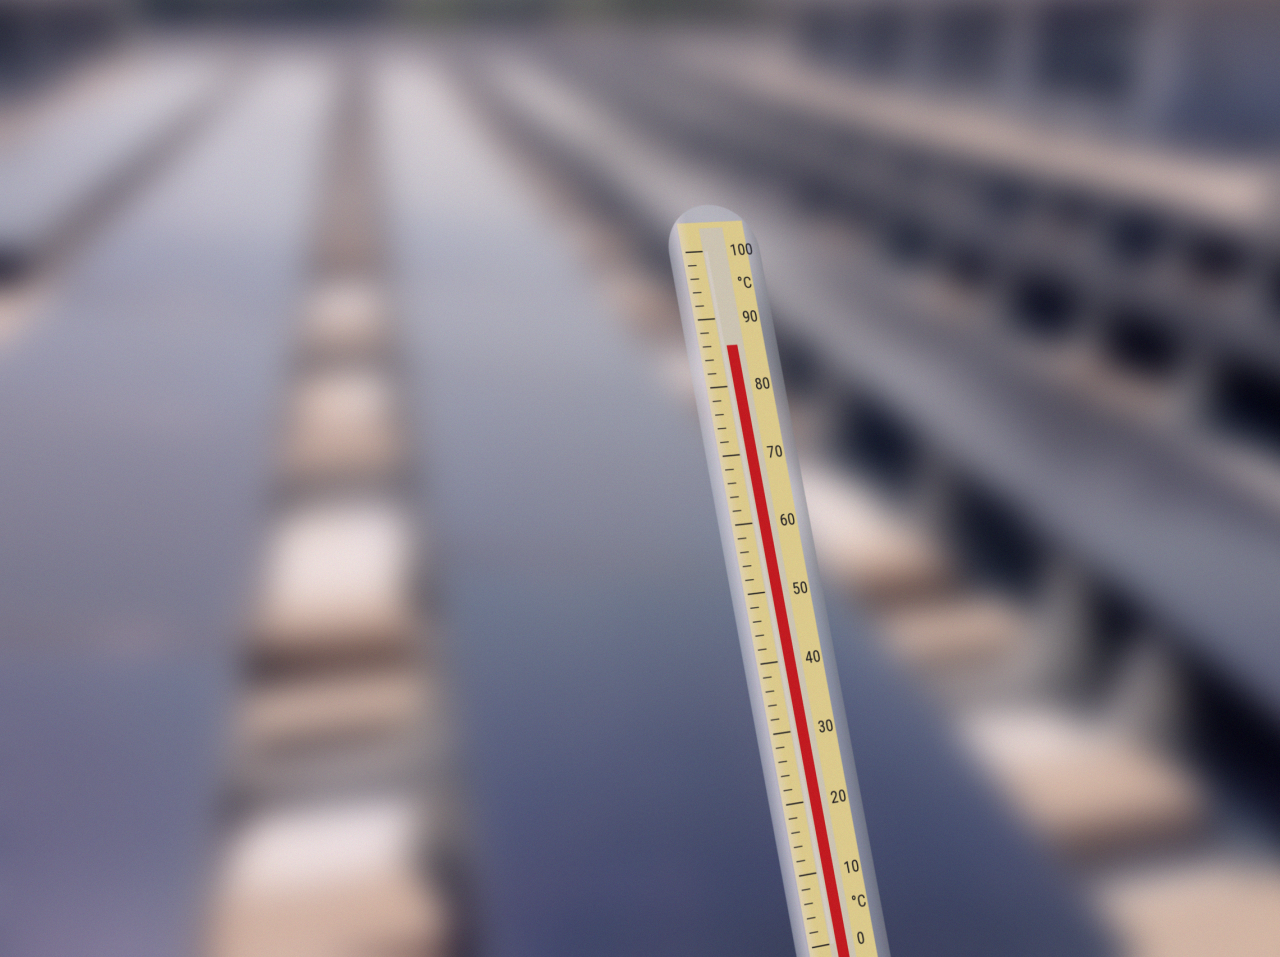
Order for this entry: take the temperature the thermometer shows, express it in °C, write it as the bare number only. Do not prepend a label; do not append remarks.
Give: 86
